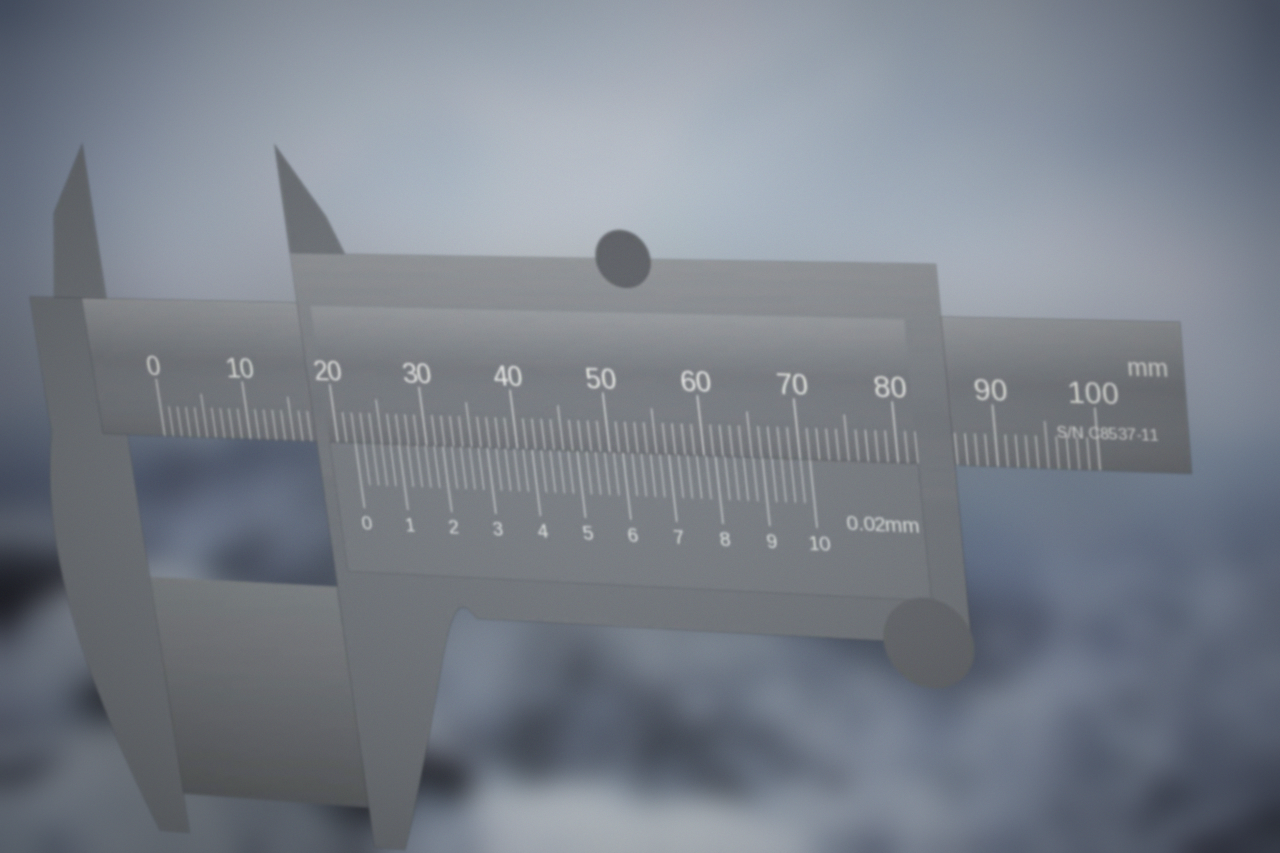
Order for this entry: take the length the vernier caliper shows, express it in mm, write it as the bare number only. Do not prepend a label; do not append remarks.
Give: 22.0
